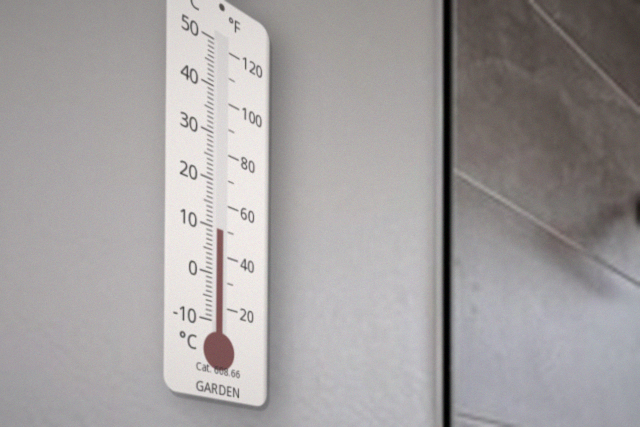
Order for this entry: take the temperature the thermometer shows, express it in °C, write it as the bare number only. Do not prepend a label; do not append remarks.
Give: 10
